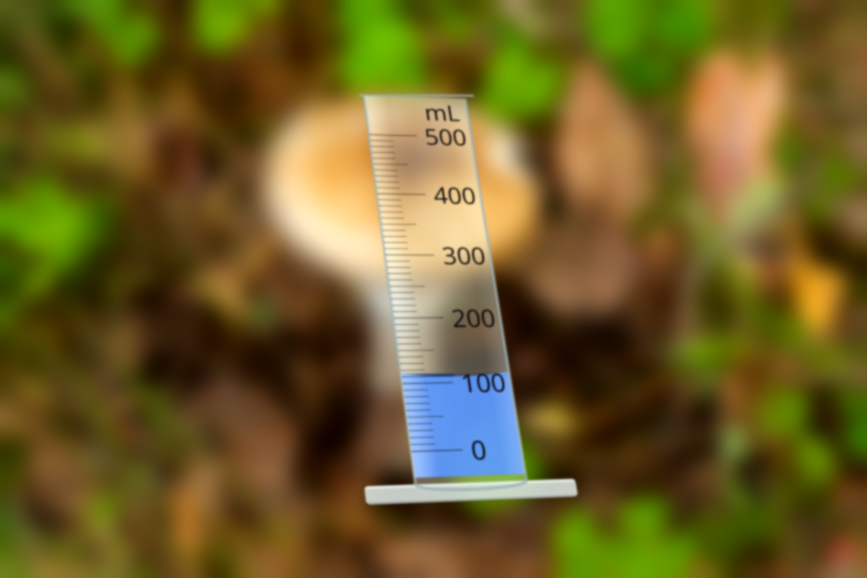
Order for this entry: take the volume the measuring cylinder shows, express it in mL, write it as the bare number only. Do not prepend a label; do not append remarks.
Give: 110
